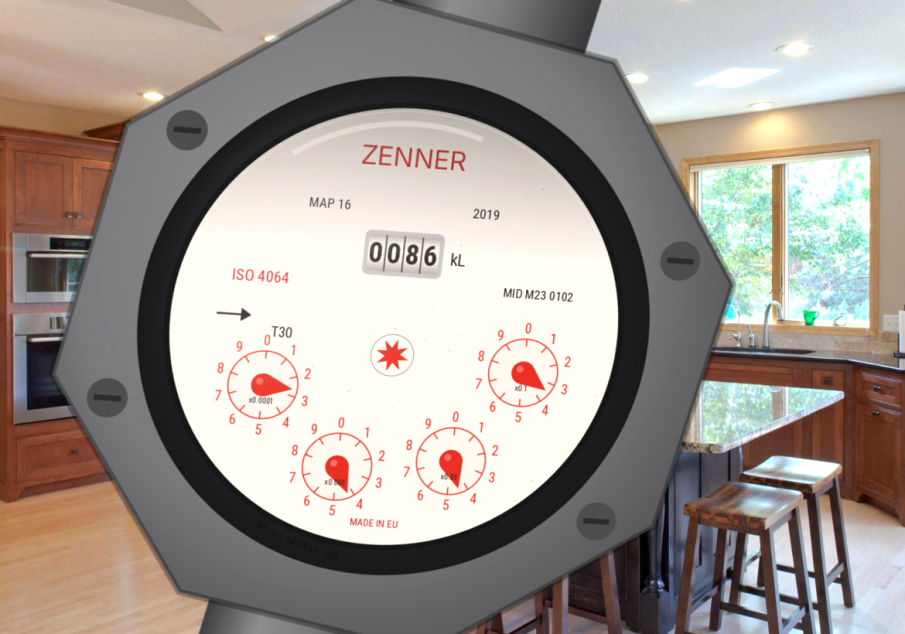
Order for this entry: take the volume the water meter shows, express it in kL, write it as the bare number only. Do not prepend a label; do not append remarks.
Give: 86.3442
